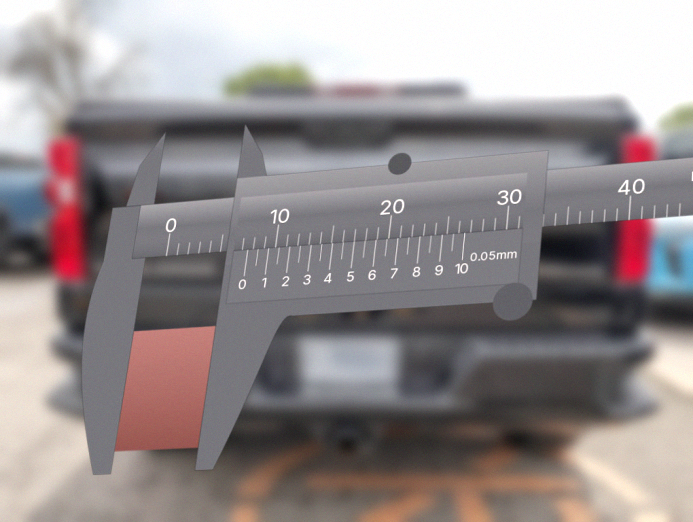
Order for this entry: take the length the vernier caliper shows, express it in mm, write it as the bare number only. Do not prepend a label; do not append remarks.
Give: 7.5
